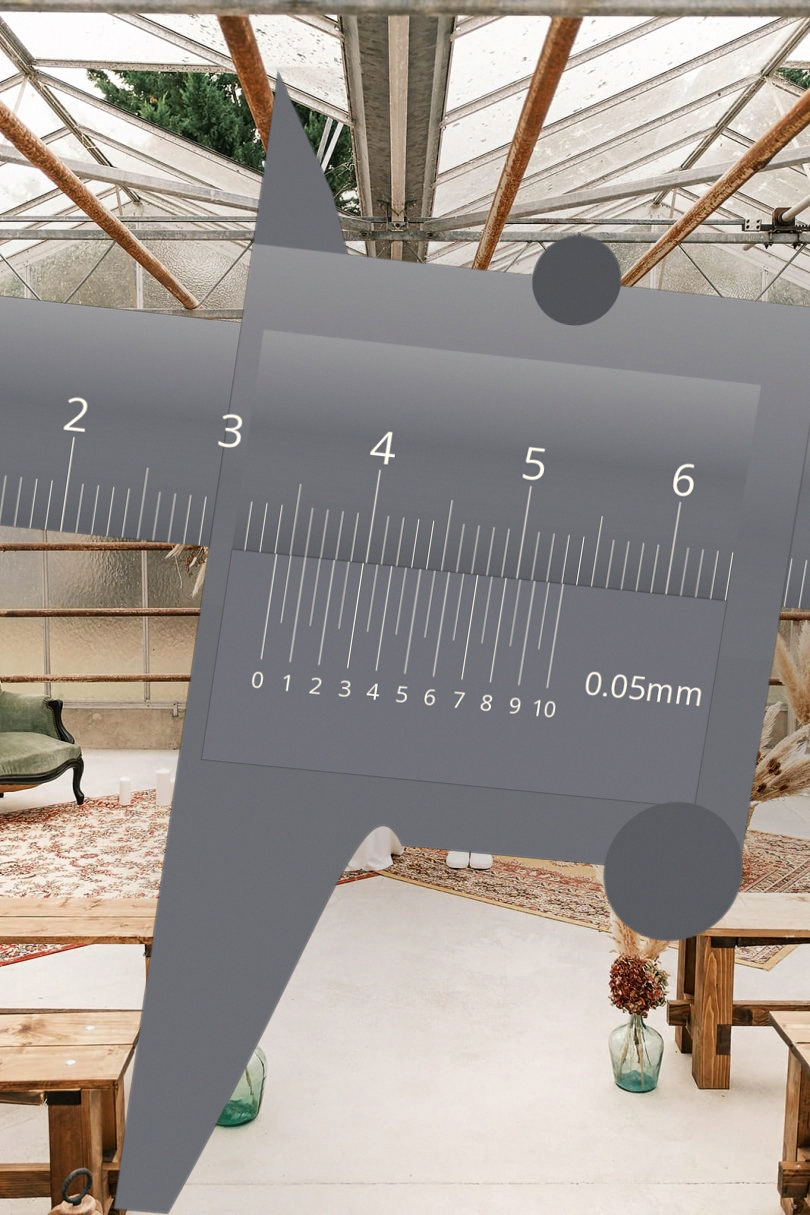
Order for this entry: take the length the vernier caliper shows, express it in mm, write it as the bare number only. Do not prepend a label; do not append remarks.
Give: 34.1
